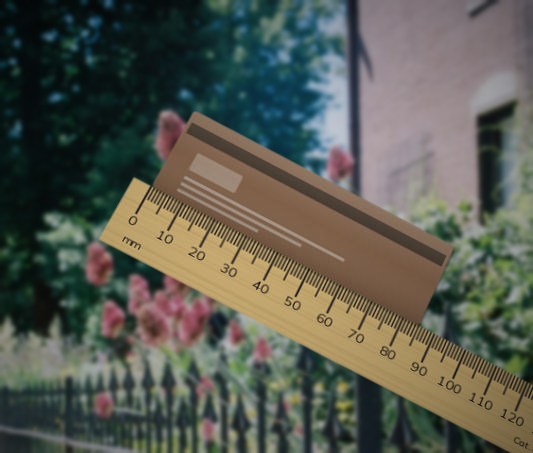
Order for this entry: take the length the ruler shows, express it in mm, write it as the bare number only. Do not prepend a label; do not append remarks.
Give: 85
